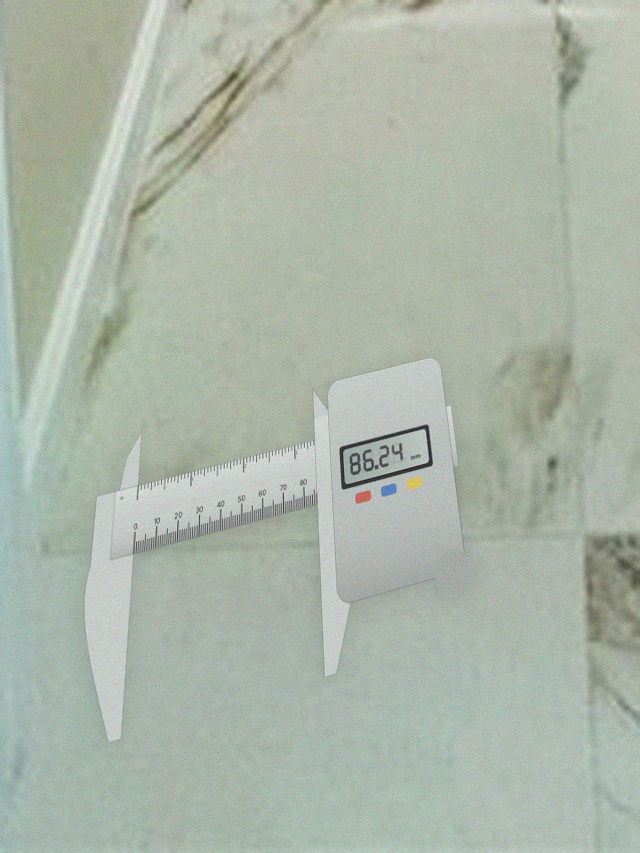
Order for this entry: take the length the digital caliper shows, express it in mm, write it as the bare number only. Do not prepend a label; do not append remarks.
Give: 86.24
